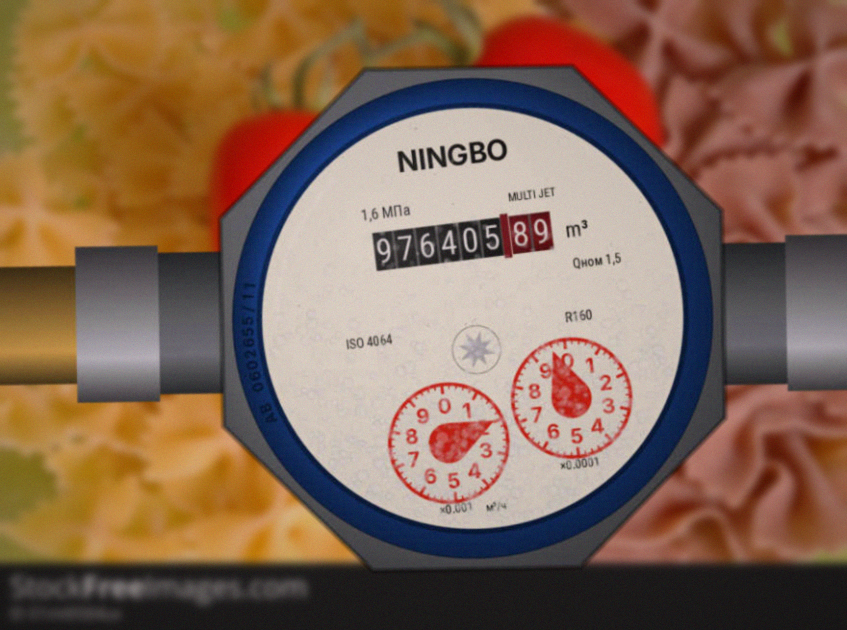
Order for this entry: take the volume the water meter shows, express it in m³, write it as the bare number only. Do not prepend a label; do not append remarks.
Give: 976405.8919
